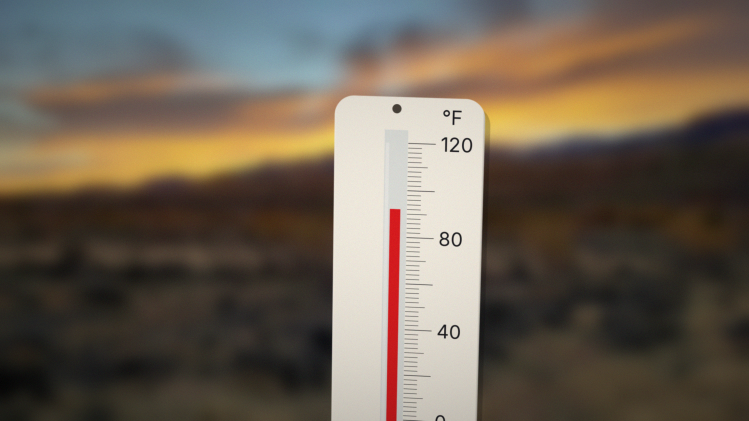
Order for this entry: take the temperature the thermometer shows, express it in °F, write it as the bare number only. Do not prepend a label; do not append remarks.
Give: 92
